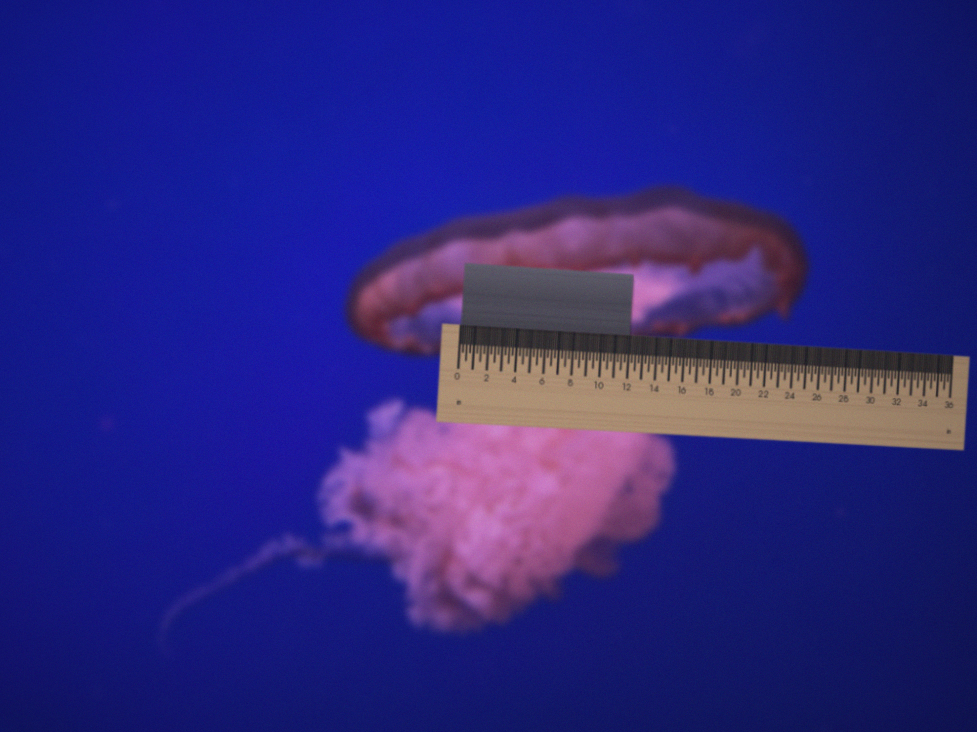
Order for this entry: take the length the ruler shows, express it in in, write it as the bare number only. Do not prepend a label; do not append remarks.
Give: 12
